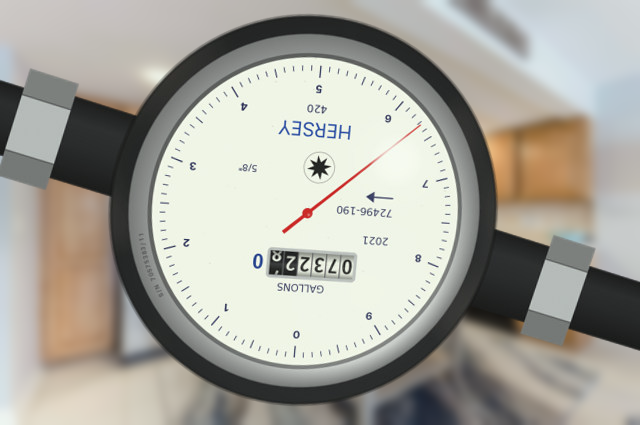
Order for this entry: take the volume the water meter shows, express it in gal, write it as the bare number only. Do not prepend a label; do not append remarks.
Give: 732276.3
